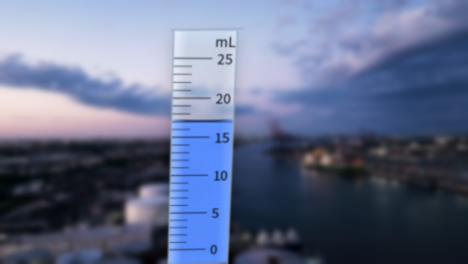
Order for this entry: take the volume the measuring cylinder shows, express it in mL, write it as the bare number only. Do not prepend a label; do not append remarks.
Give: 17
